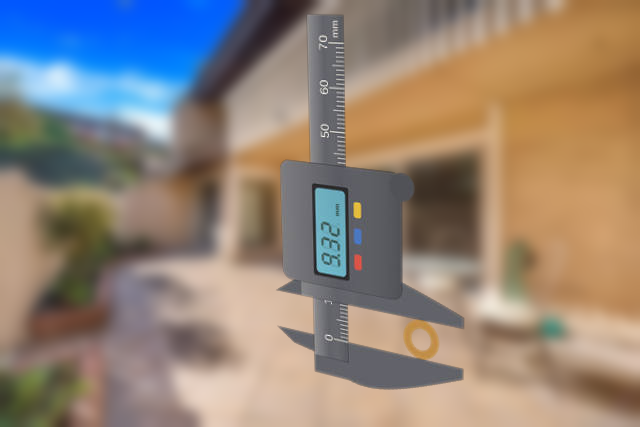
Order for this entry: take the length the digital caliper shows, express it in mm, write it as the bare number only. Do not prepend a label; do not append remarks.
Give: 9.32
